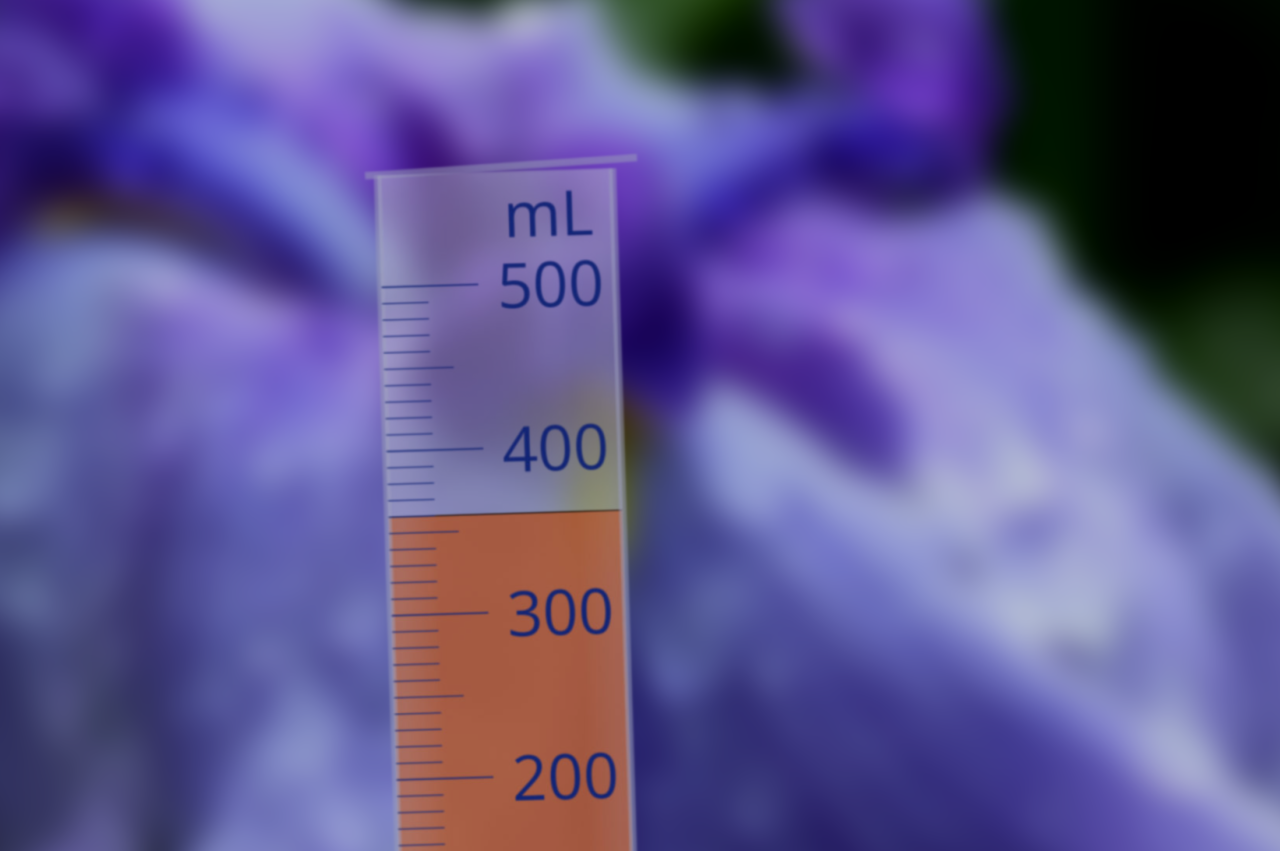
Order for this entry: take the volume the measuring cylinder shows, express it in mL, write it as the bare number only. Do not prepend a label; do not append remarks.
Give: 360
